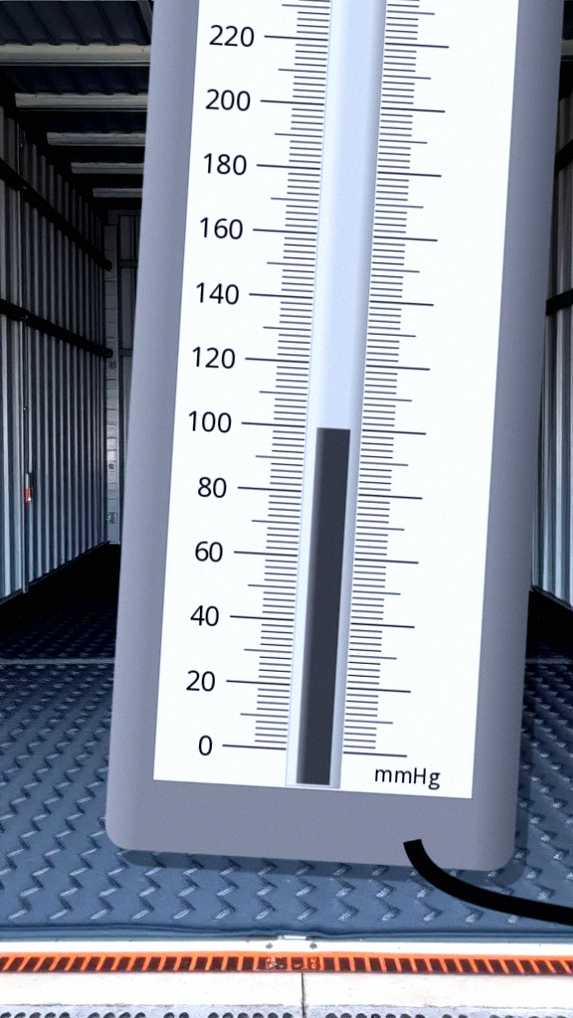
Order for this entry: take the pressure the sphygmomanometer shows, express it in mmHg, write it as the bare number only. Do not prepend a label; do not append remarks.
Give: 100
